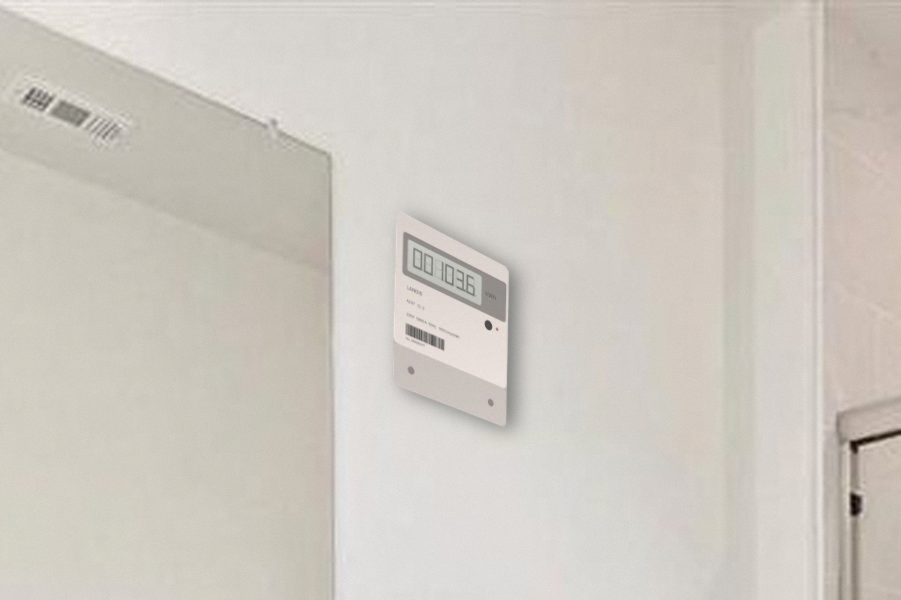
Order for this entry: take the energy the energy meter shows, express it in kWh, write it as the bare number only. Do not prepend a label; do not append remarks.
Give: 103.6
